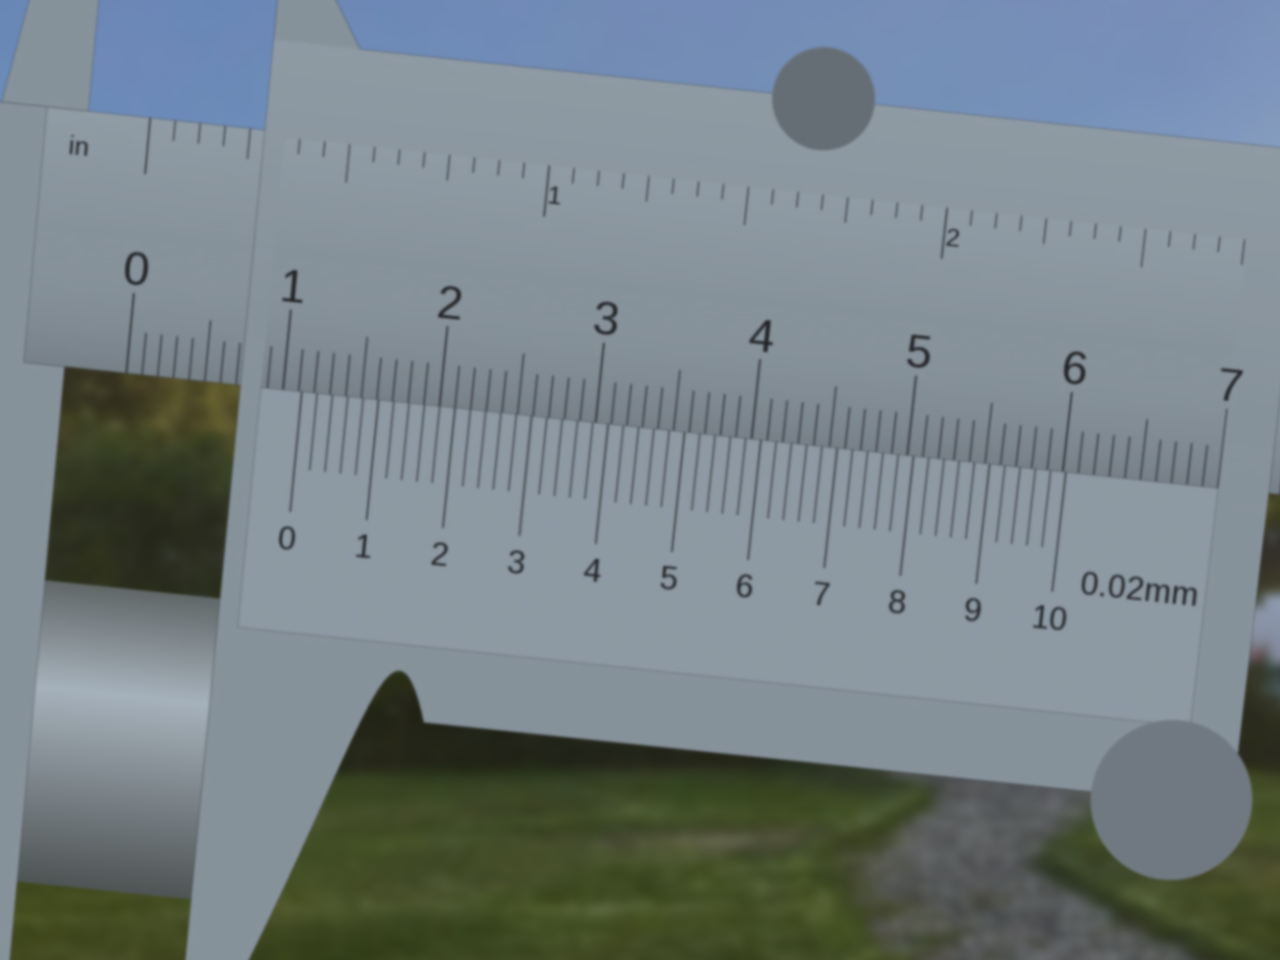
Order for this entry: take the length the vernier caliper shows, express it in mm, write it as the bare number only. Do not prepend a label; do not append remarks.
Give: 11.2
